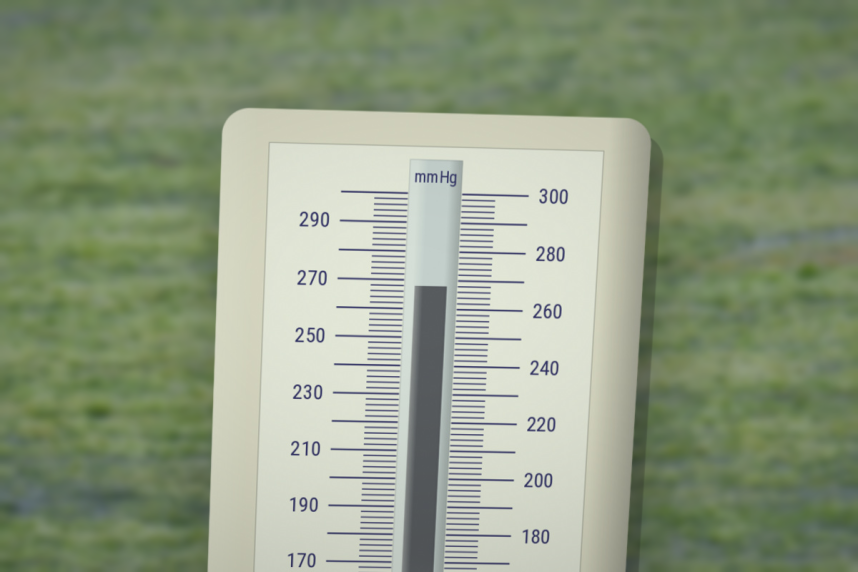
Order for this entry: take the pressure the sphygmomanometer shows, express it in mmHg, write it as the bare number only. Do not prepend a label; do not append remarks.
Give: 268
